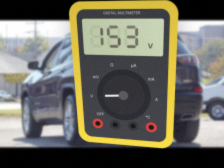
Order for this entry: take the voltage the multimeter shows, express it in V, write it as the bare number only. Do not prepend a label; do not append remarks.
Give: 153
